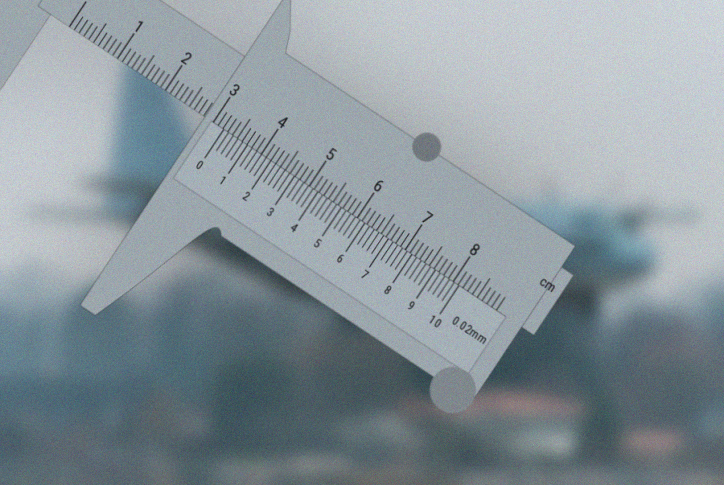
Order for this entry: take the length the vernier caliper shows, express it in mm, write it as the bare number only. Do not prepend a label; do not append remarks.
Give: 32.2
